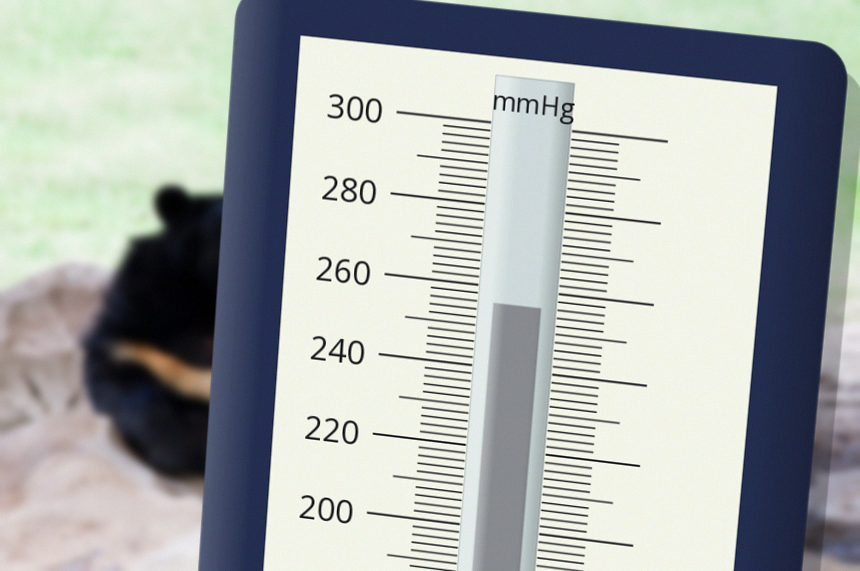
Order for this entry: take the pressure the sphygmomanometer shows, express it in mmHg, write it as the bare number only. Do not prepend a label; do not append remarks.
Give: 256
